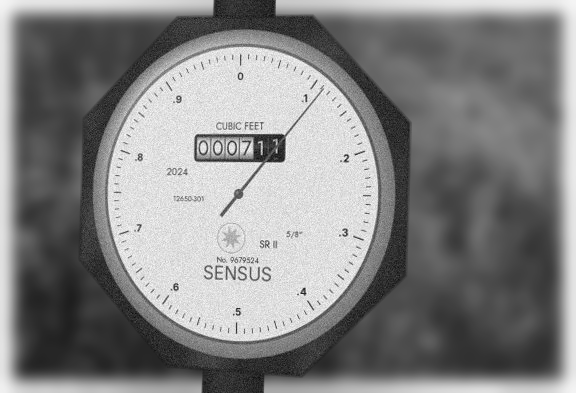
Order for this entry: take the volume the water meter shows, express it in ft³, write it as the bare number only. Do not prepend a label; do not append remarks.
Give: 711.11
